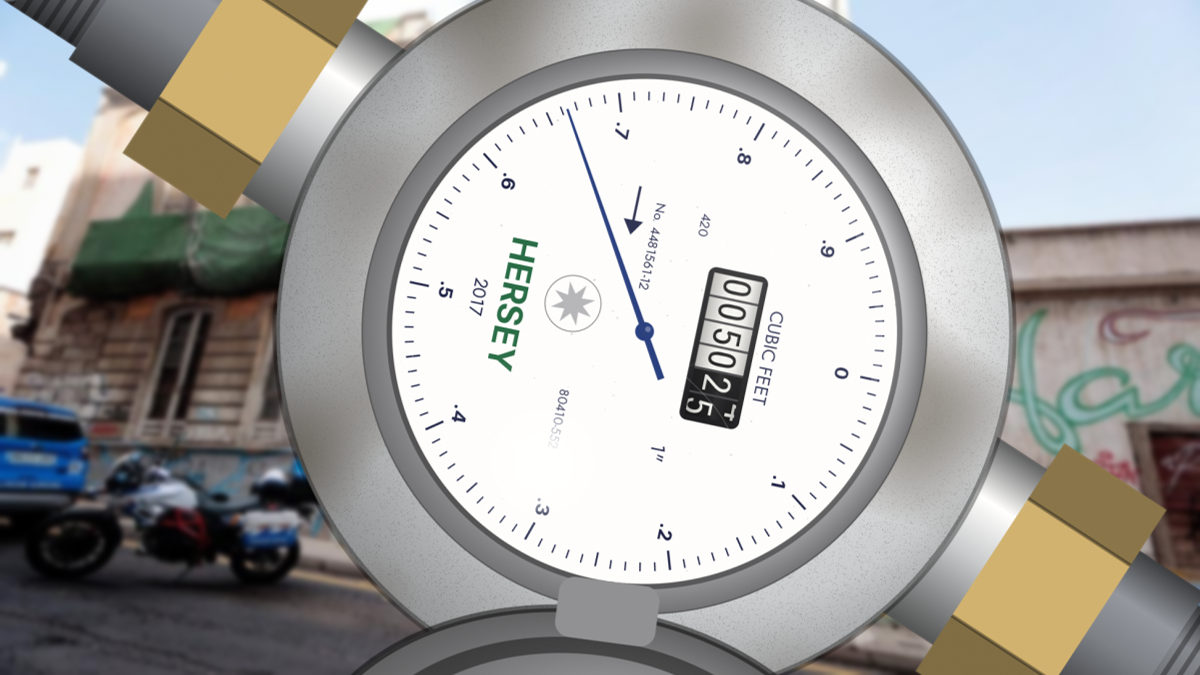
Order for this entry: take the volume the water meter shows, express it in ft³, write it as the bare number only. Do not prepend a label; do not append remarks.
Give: 5024.66
